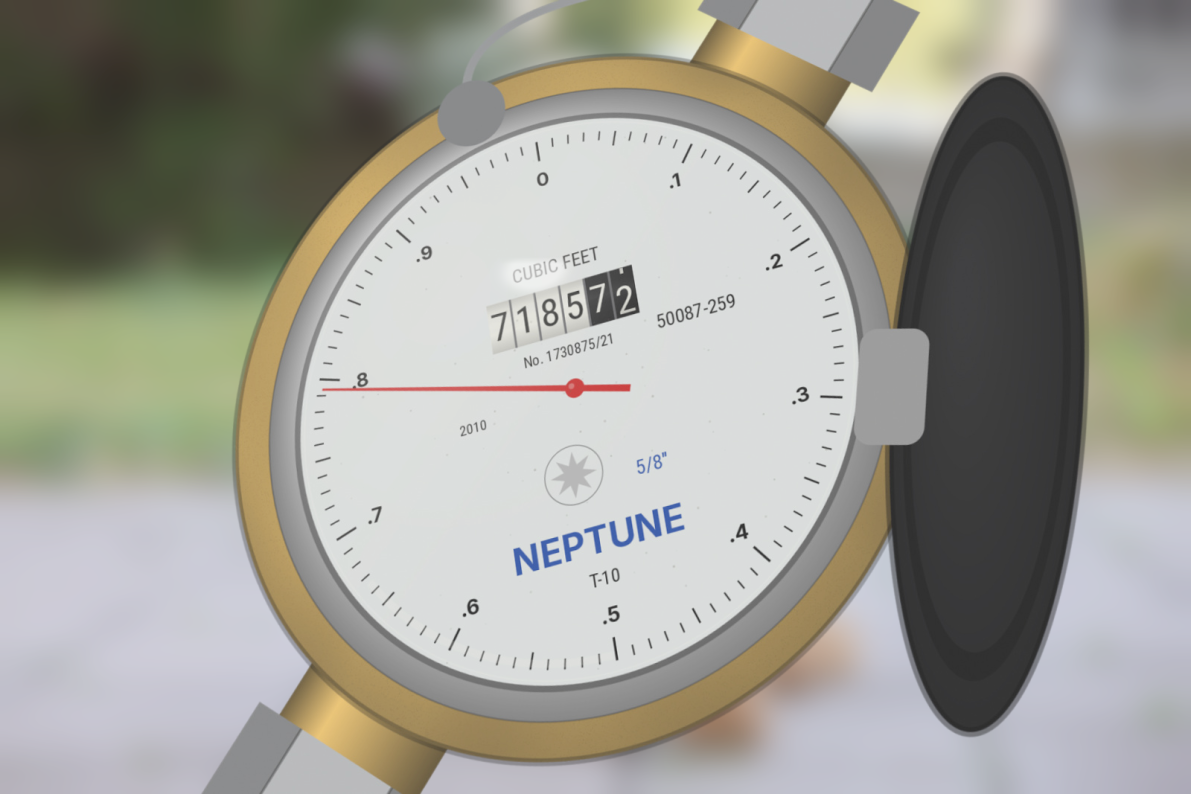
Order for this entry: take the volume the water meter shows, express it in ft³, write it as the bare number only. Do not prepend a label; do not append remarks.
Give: 718571.79
